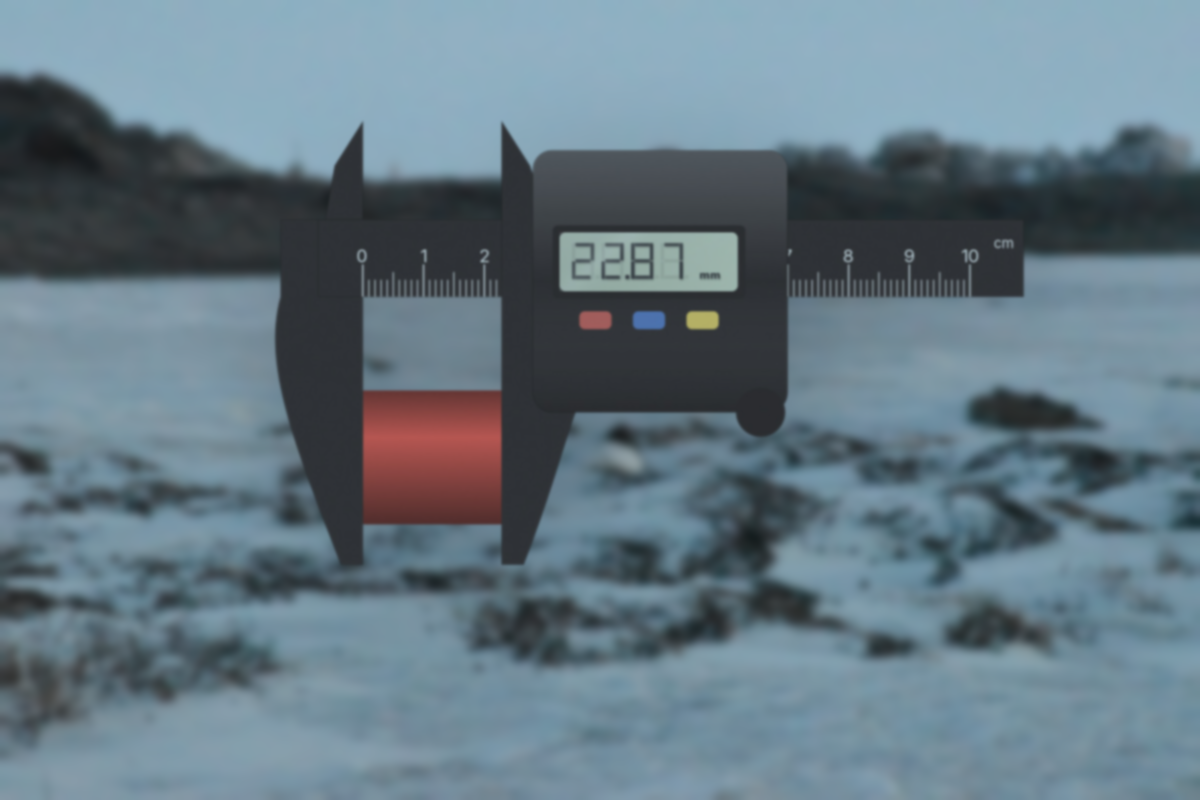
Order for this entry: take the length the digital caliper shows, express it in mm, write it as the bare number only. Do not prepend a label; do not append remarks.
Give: 22.87
